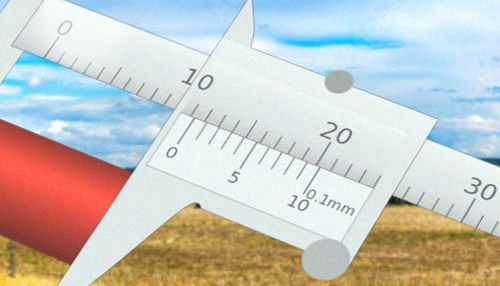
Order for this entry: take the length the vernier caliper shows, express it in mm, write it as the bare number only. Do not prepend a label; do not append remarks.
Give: 11.3
